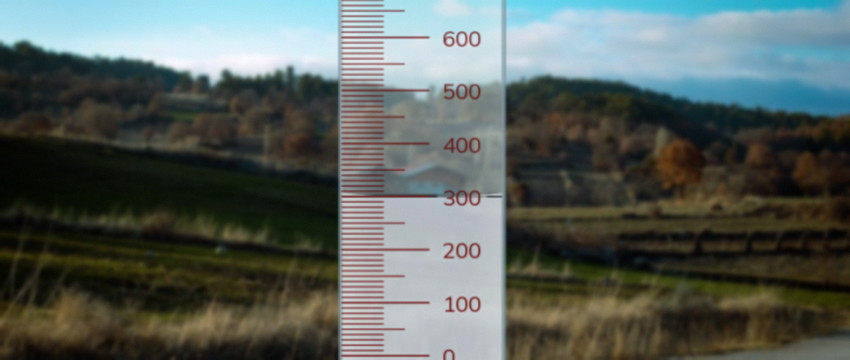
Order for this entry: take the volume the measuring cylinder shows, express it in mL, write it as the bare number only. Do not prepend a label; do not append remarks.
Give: 300
